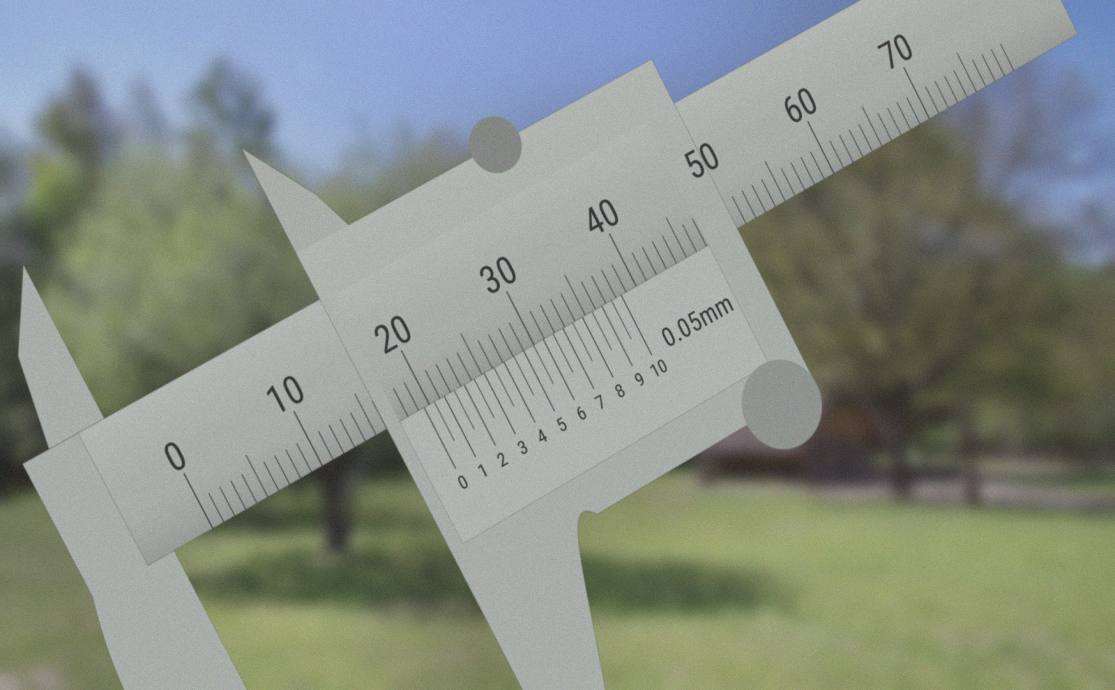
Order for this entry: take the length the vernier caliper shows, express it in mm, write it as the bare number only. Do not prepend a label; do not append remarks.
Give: 19.5
